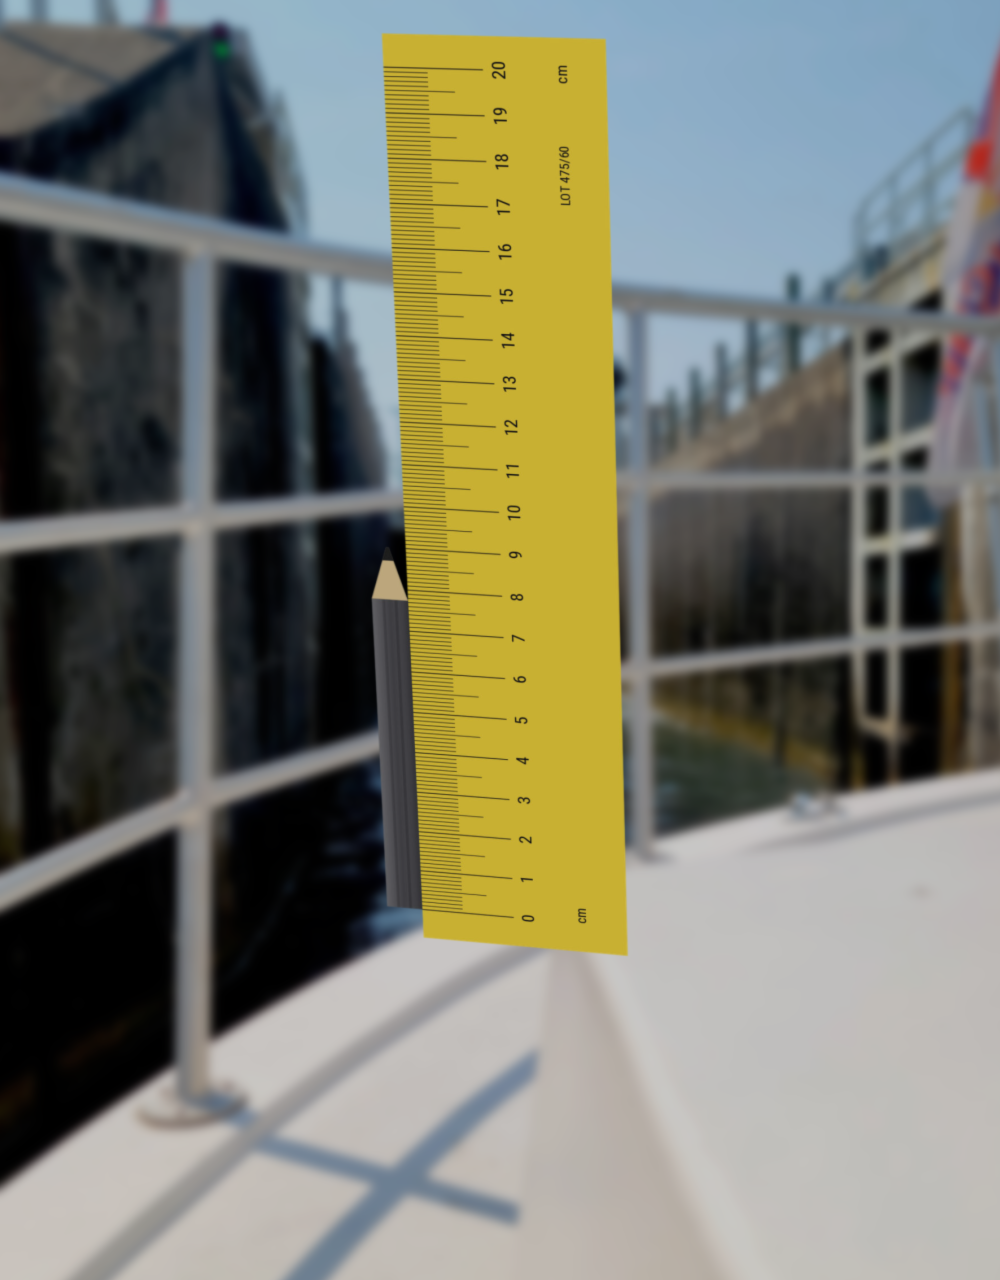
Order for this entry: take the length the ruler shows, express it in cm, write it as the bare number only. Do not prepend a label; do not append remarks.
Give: 9
